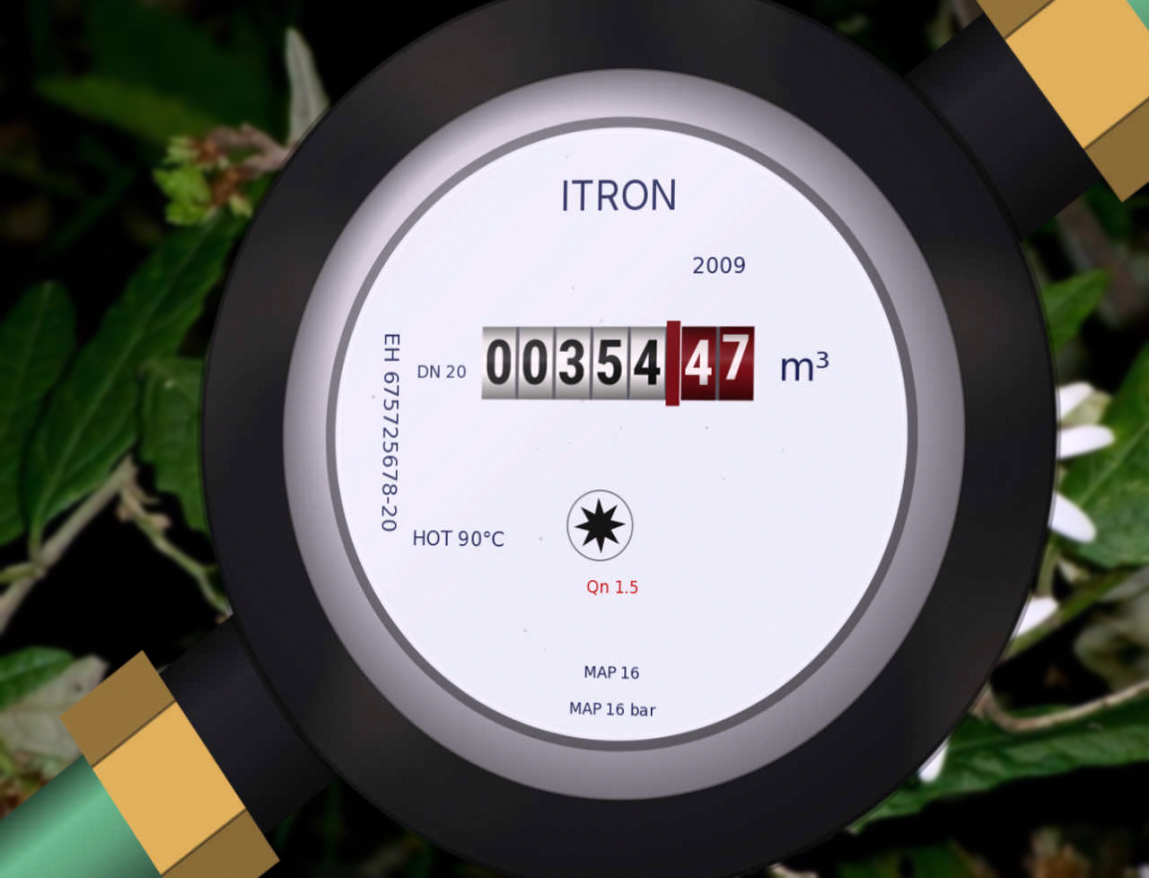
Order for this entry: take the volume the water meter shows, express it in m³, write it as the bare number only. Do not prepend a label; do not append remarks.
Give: 354.47
